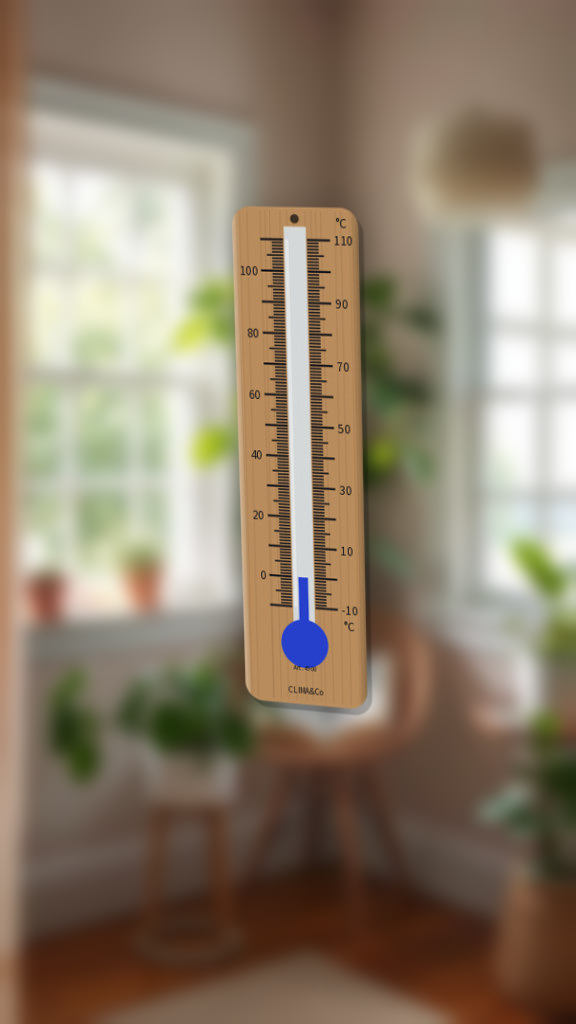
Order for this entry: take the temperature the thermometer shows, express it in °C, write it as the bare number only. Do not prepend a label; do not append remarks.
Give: 0
